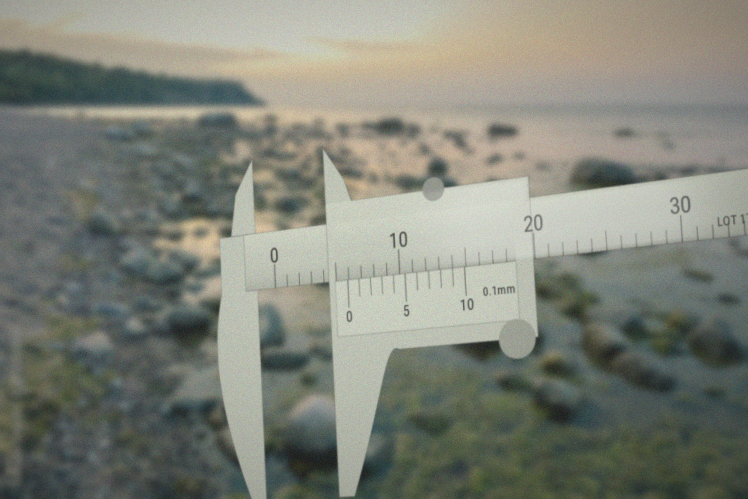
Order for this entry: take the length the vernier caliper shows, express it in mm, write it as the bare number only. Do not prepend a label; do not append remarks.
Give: 5.9
